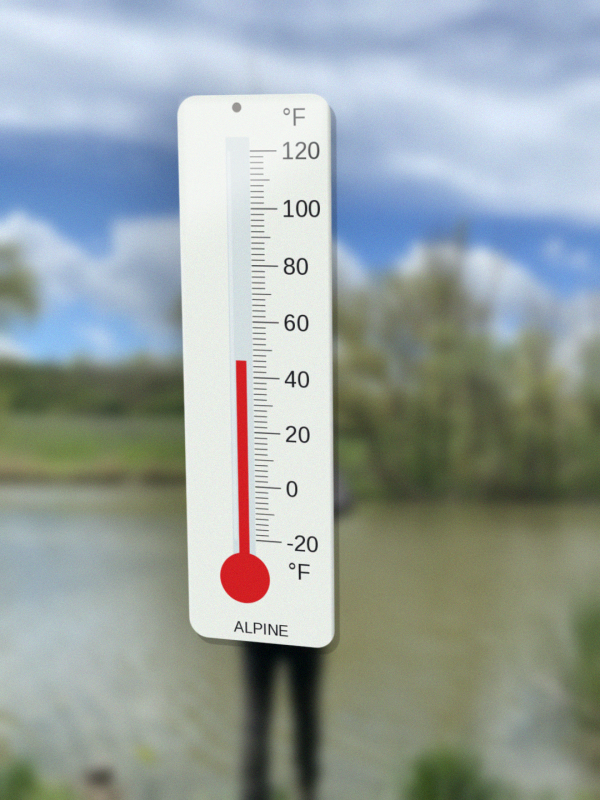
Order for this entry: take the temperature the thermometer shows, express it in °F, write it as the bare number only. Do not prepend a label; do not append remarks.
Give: 46
